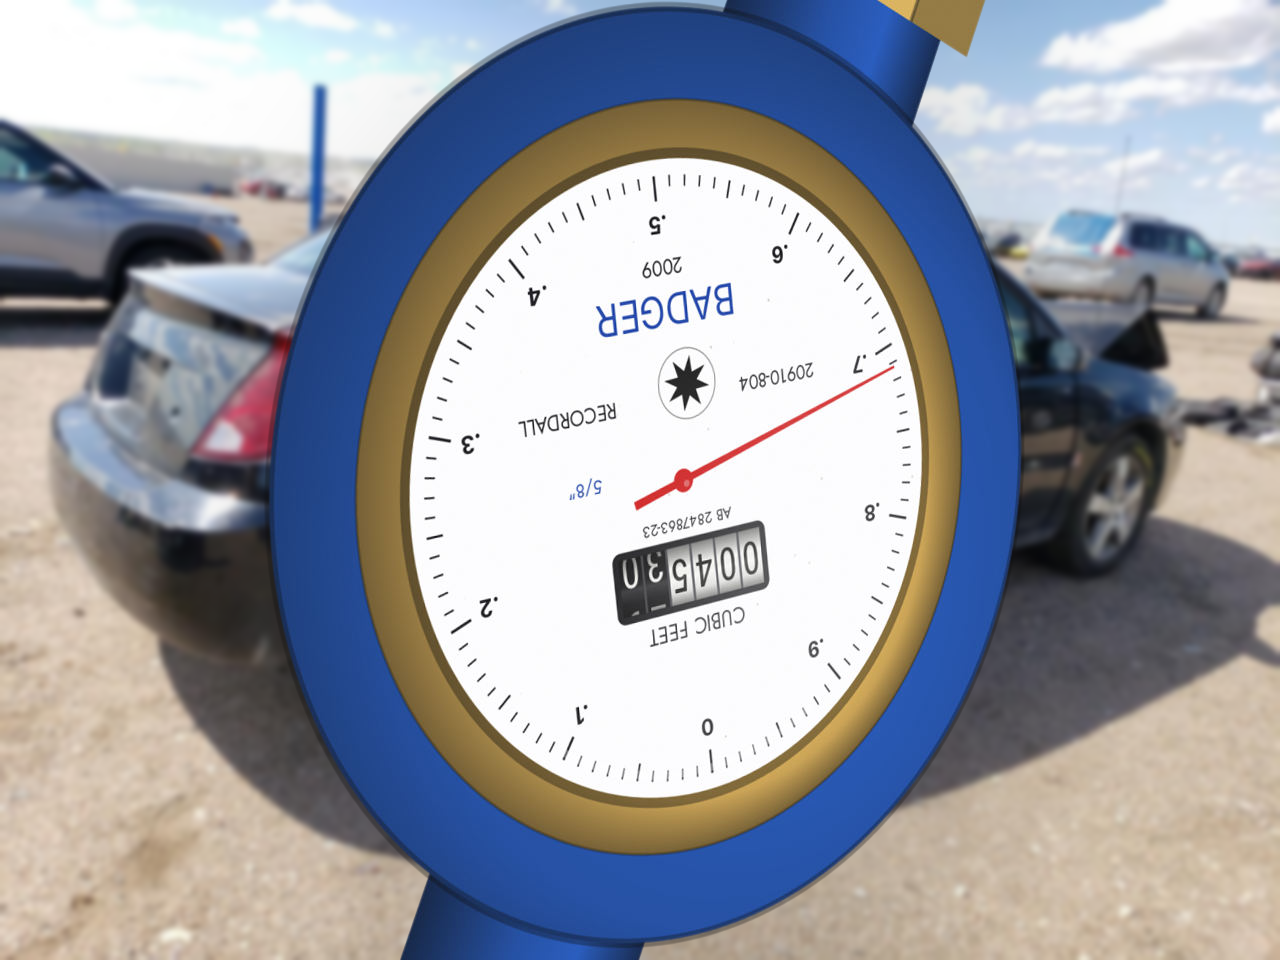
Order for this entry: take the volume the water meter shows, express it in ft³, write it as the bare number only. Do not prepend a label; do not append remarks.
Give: 4529.71
